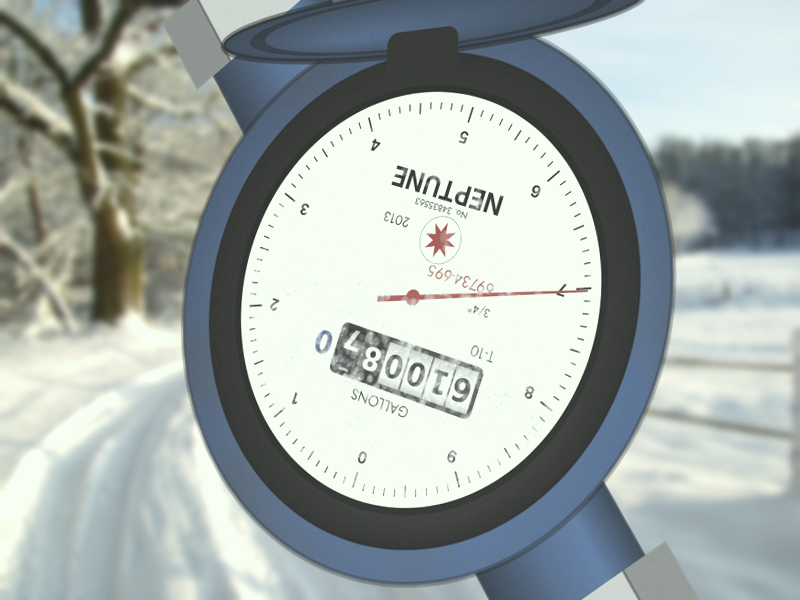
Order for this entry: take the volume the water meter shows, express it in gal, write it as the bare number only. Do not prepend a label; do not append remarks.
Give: 6100867.0
